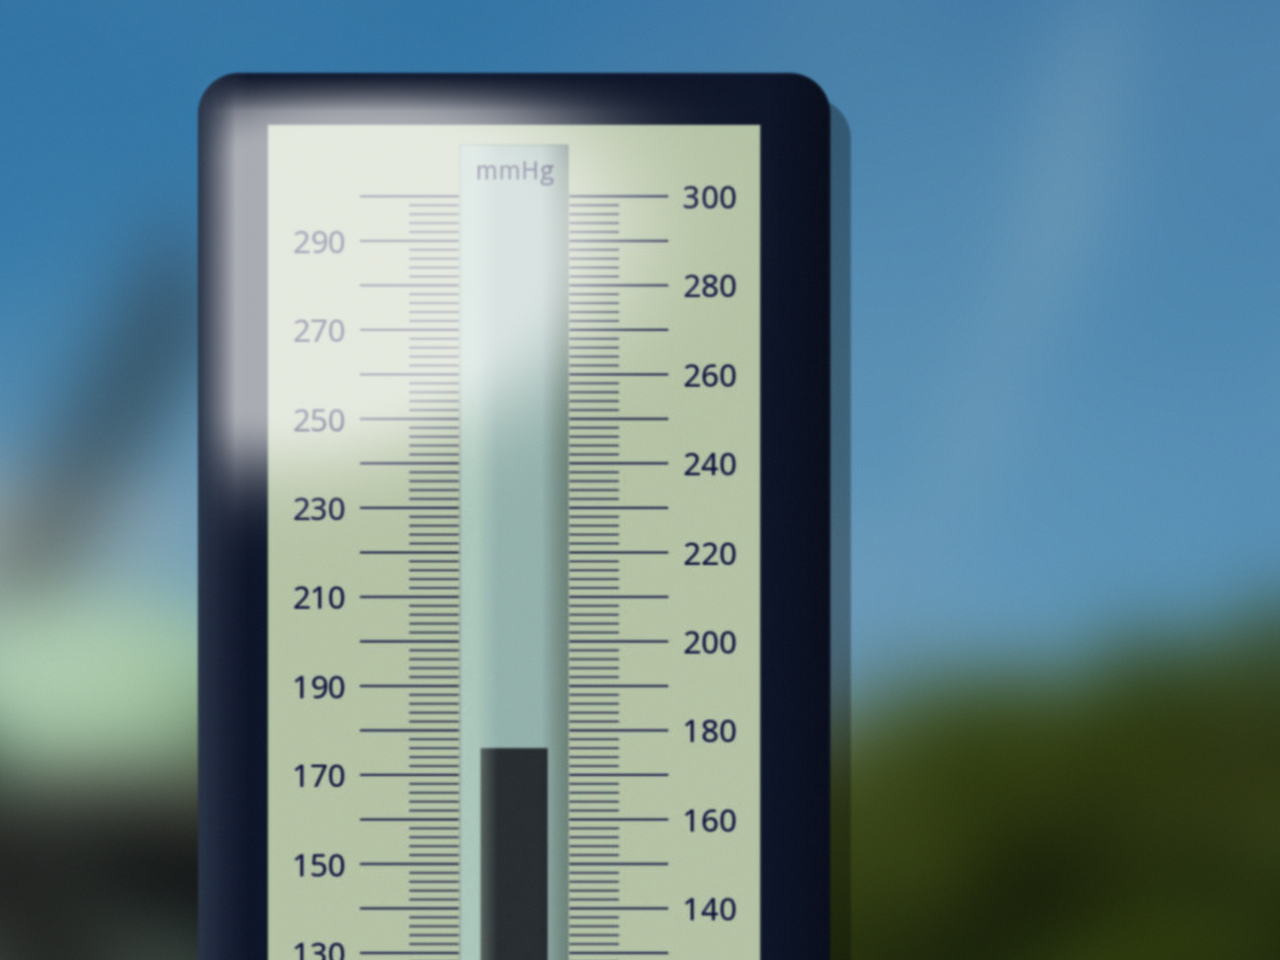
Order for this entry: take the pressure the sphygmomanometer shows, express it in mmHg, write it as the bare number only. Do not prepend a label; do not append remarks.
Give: 176
